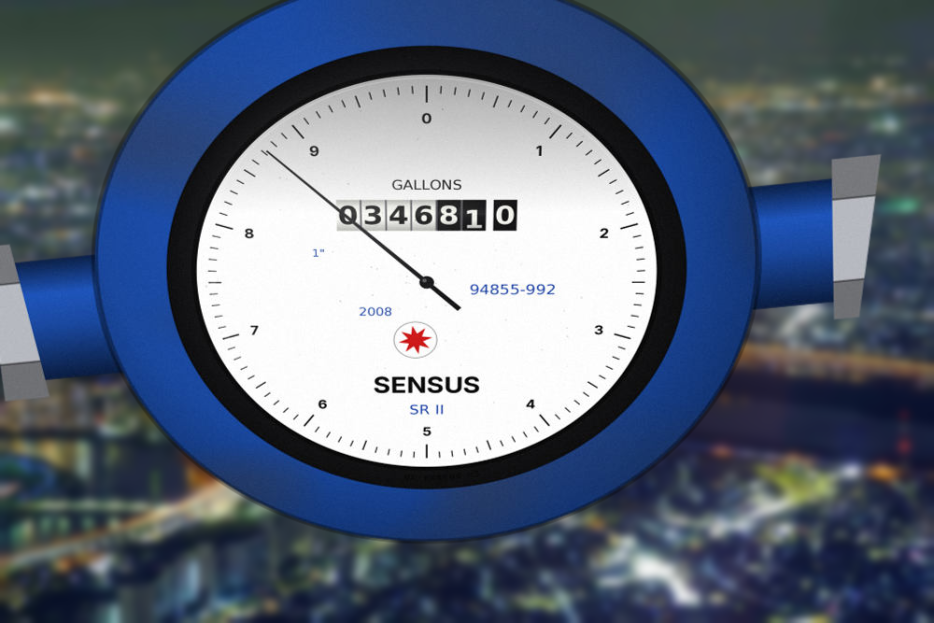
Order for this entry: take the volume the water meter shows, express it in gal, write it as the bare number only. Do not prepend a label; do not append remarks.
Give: 346808.7
